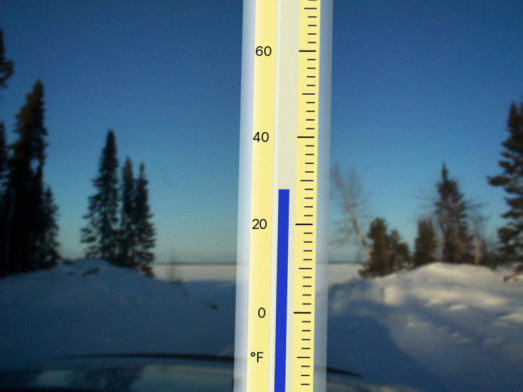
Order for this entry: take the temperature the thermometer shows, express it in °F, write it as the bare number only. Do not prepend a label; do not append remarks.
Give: 28
